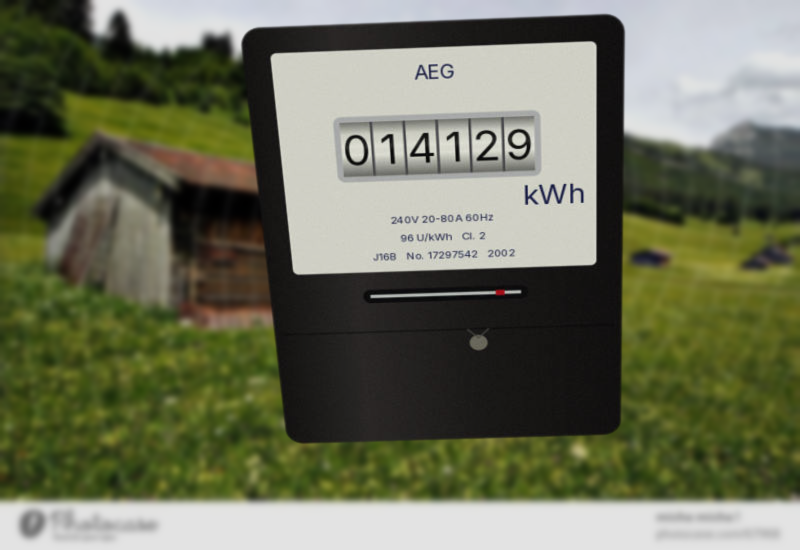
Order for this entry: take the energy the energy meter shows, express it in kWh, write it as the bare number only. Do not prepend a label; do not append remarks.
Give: 14129
